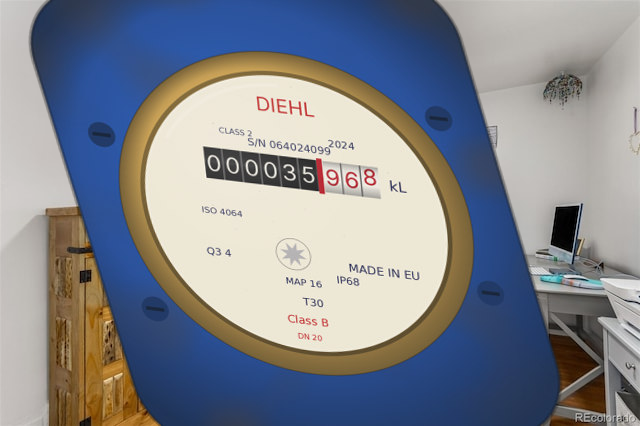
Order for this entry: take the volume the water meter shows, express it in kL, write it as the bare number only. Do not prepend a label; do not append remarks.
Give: 35.968
